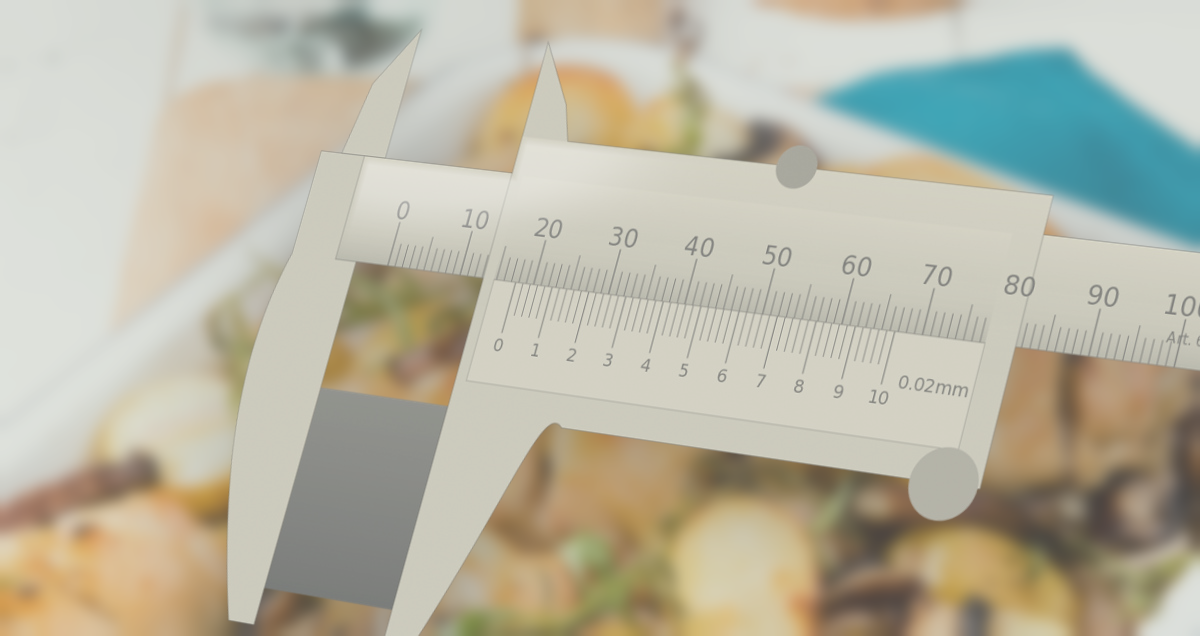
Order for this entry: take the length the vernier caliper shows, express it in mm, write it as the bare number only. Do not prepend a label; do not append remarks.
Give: 17.6
